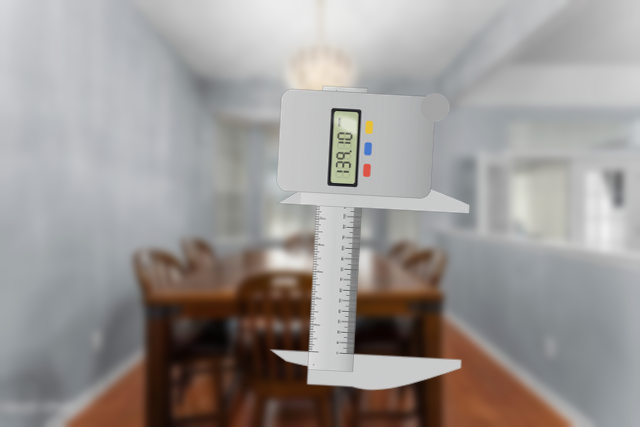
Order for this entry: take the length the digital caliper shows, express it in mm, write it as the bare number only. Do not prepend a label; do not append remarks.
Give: 139.10
